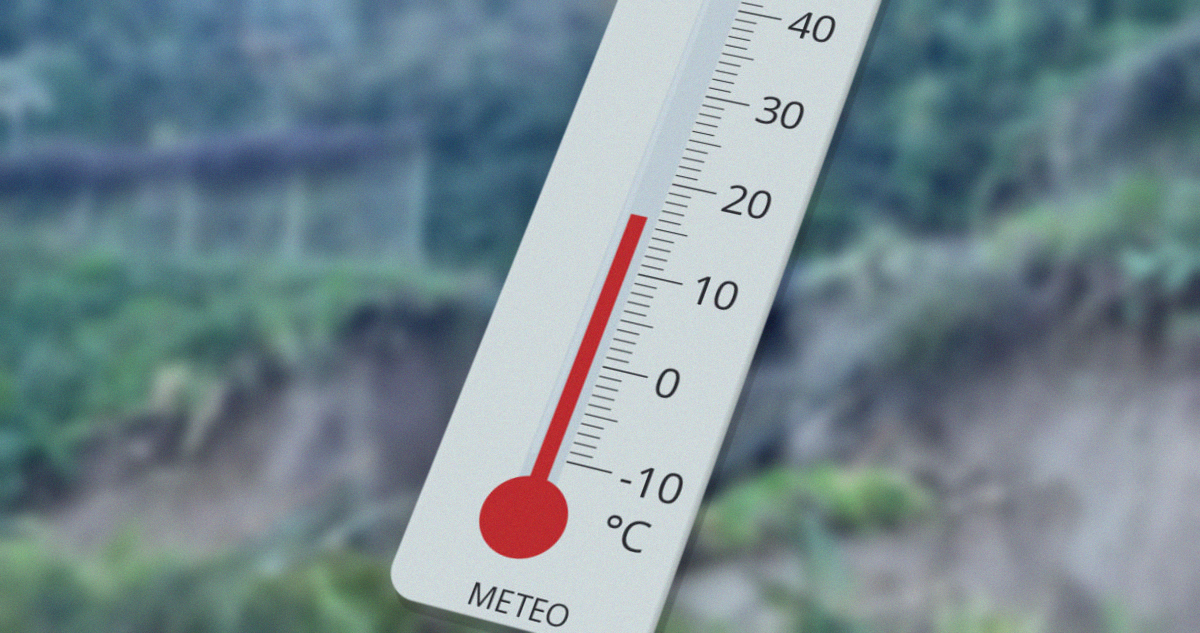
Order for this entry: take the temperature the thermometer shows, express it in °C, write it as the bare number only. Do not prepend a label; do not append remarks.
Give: 16
